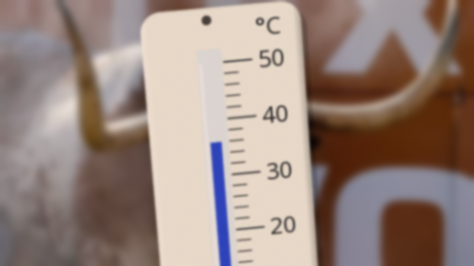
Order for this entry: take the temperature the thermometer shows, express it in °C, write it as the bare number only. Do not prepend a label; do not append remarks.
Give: 36
